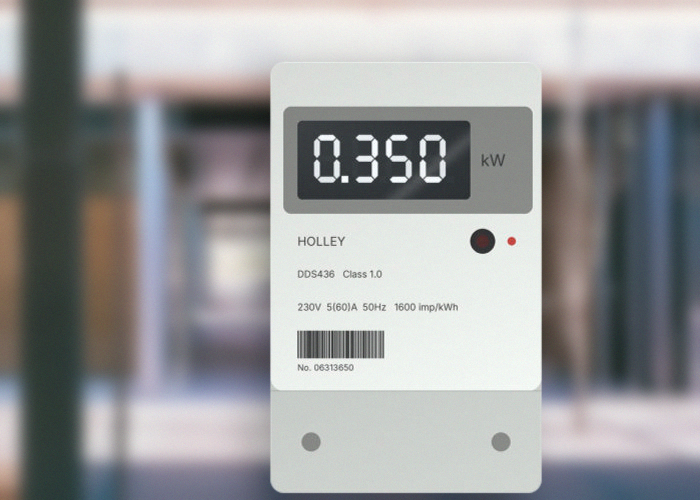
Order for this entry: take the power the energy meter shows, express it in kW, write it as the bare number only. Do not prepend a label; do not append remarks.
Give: 0.350
